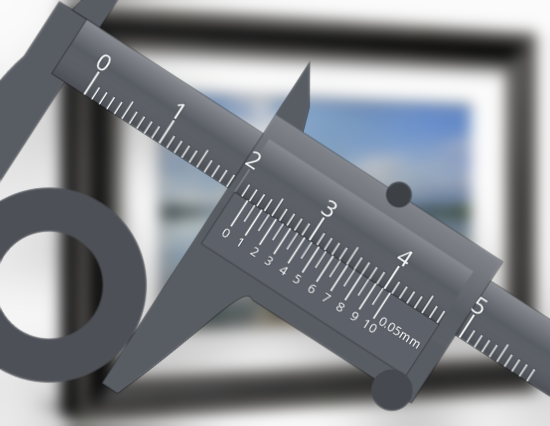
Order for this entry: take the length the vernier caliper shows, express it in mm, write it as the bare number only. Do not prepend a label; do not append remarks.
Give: 21.8
